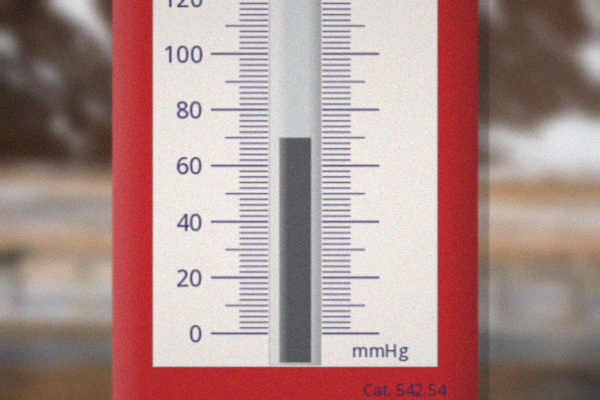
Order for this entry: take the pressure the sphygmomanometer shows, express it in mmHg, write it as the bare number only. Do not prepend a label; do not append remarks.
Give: 70
